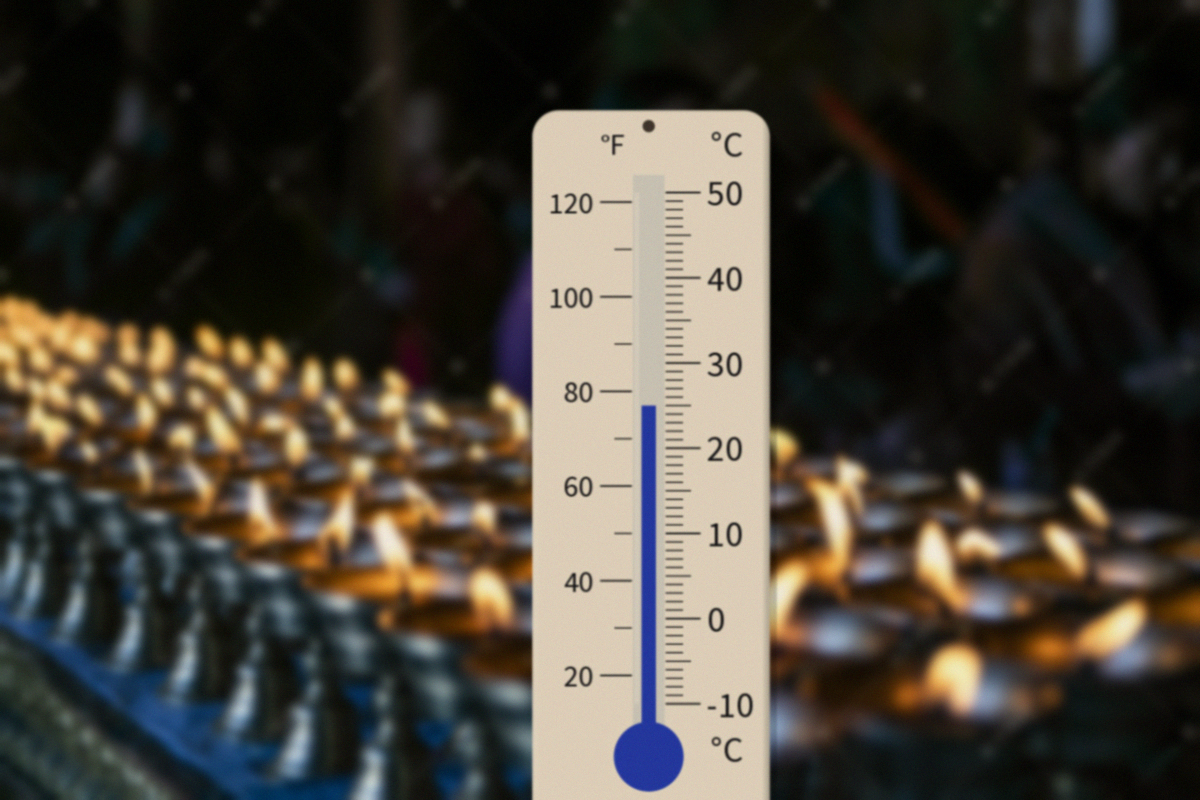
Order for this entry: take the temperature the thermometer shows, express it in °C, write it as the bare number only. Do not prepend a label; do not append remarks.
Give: 25
